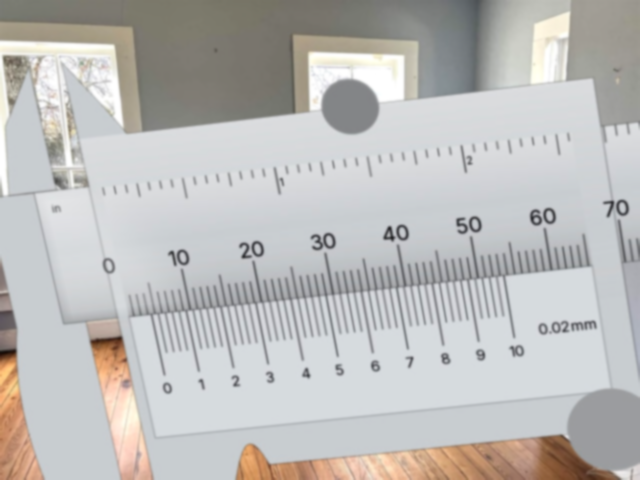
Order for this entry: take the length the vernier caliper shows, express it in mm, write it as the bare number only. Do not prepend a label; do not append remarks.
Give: 4.5
